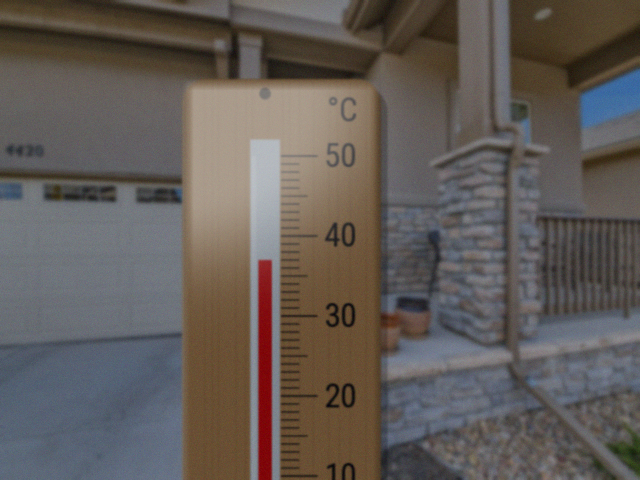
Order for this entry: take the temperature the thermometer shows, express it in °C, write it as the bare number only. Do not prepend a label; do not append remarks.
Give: 37
